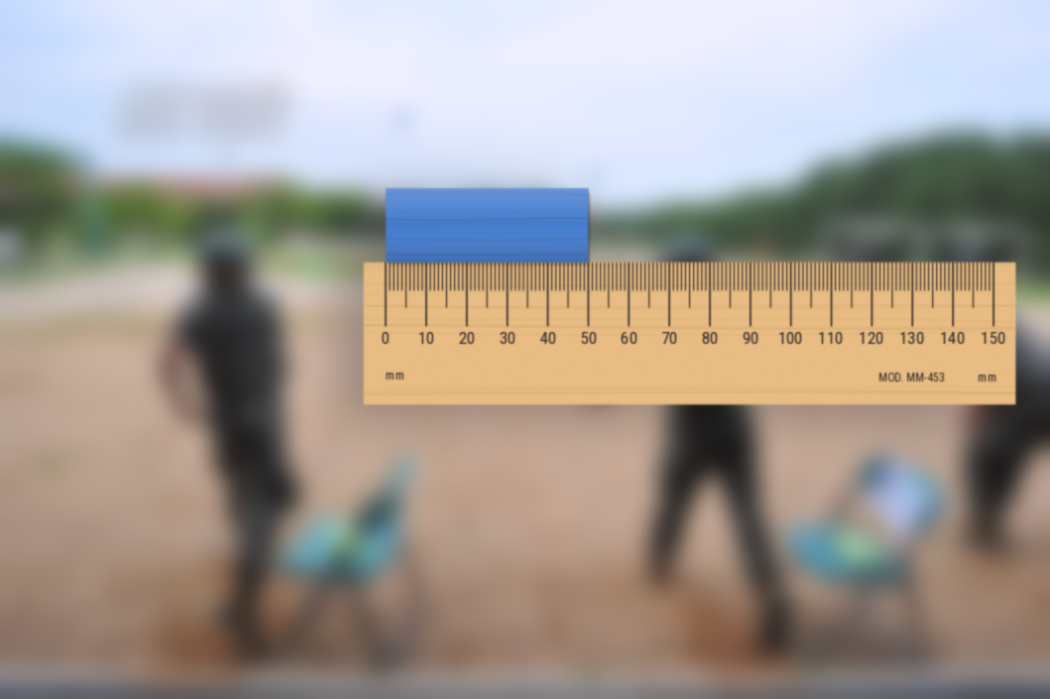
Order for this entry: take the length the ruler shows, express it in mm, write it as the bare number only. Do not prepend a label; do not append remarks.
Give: 50
